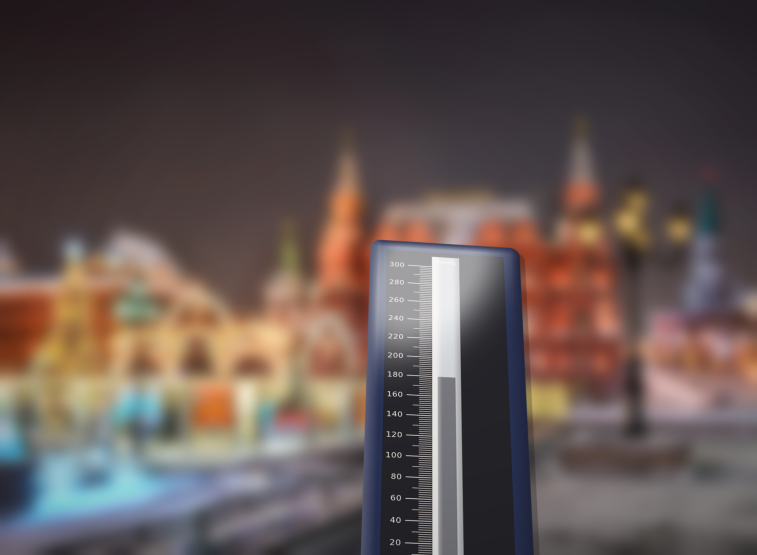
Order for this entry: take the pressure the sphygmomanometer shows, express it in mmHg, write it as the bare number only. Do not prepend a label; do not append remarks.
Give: 180
